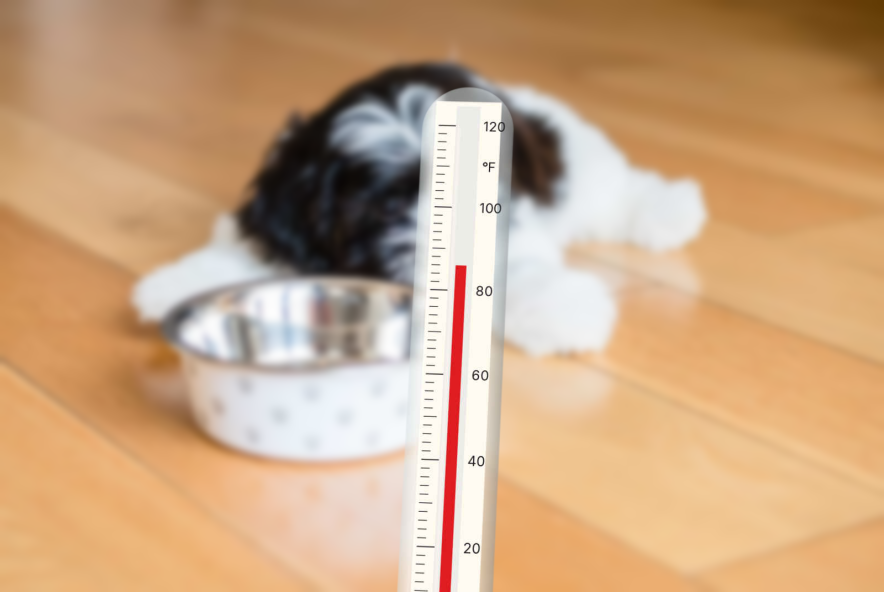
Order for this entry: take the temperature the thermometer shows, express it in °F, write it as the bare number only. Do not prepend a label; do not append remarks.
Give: 86
